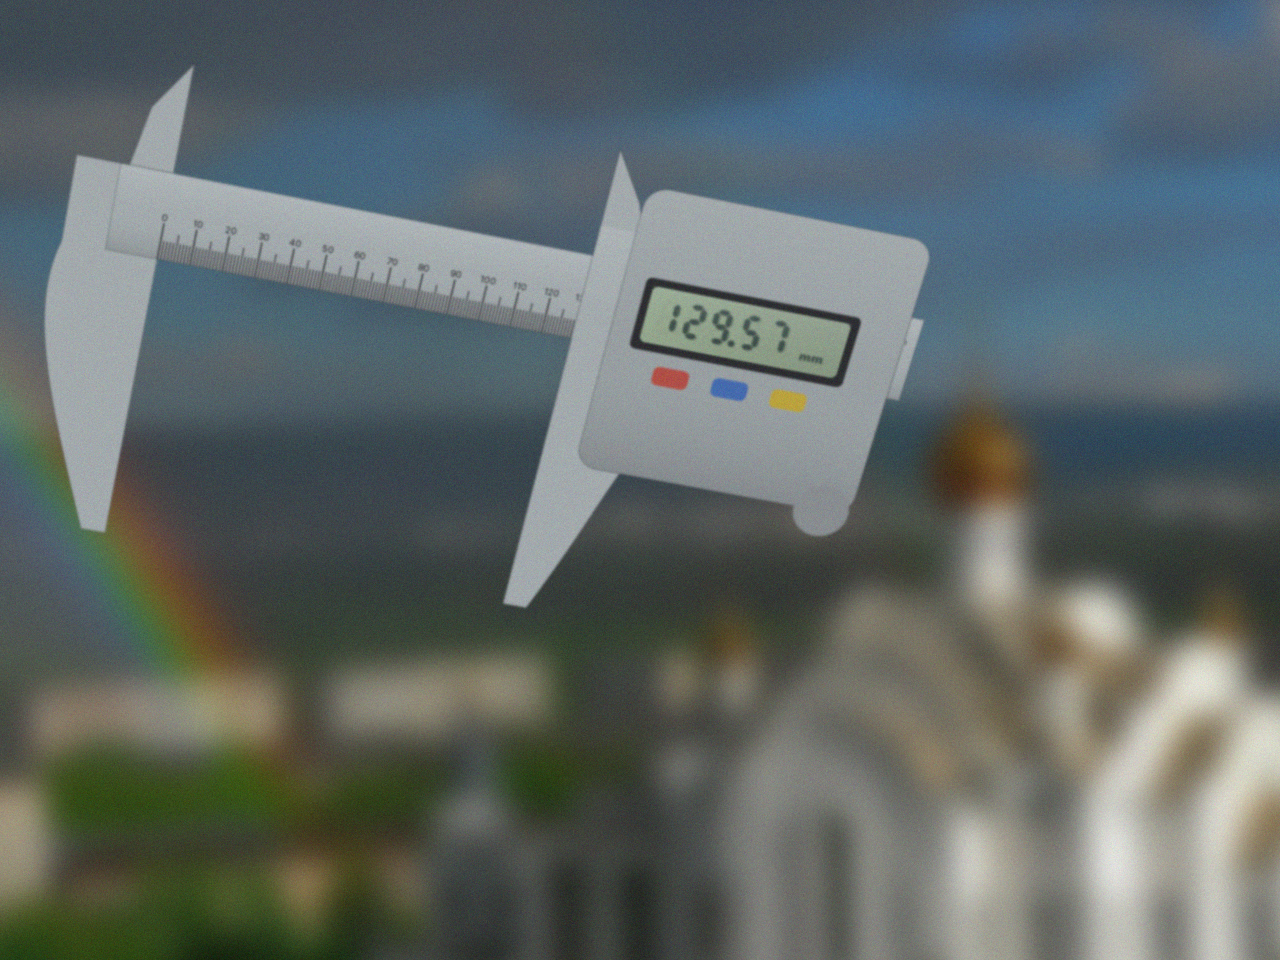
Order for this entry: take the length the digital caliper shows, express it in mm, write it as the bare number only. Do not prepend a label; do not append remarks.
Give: 129.57
